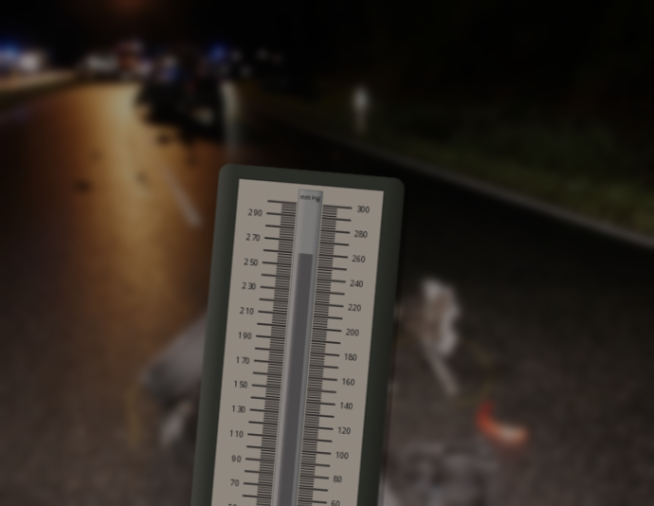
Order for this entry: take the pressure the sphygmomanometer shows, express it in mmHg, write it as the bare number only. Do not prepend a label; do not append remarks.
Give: 260
